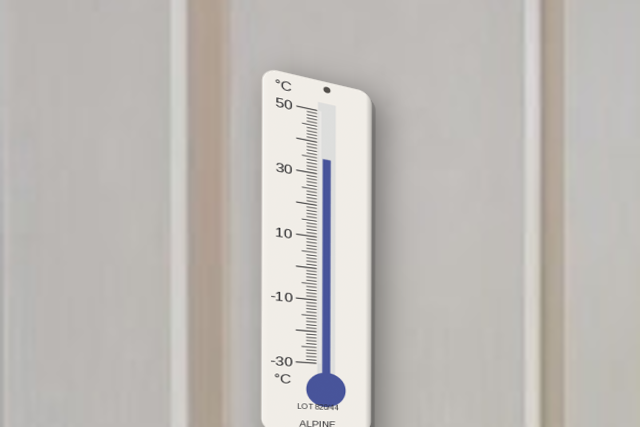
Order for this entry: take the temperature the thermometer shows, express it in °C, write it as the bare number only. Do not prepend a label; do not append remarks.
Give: 35
